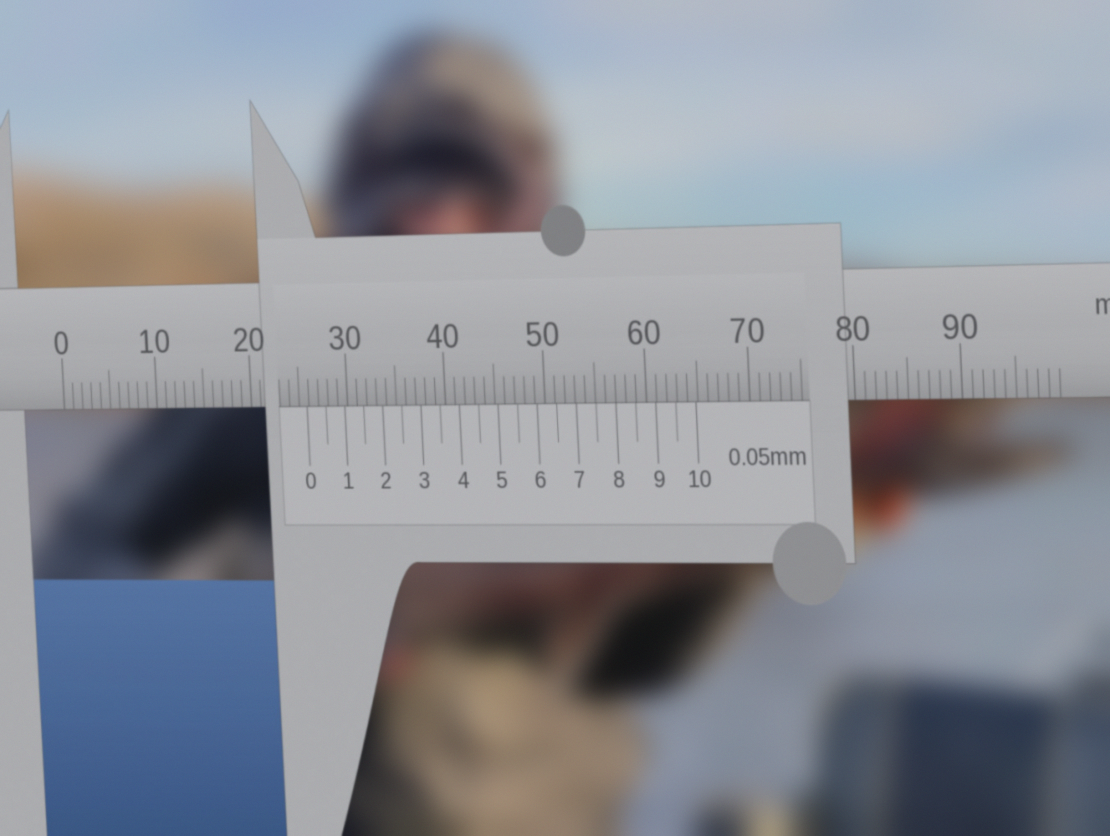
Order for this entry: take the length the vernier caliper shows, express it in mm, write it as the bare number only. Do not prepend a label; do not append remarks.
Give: 25.8
